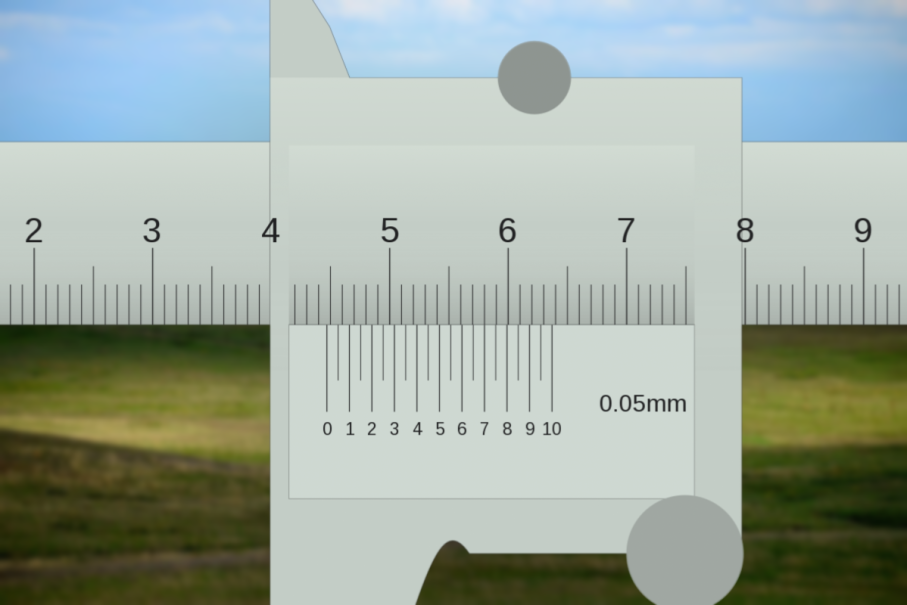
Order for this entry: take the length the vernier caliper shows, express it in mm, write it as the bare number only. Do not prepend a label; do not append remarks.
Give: 44.7
